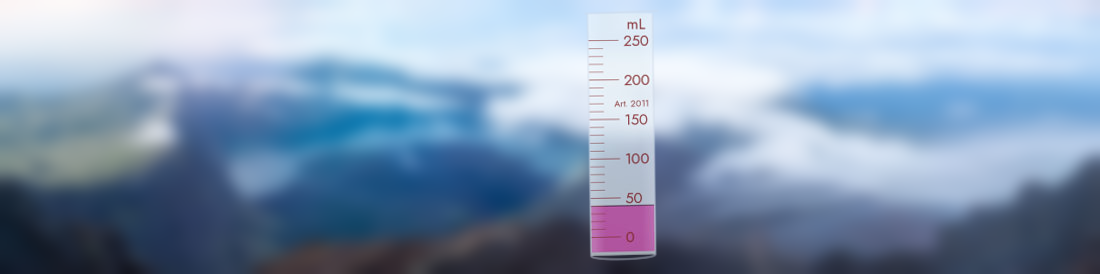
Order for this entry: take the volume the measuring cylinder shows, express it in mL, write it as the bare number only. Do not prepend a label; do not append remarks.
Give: 40
